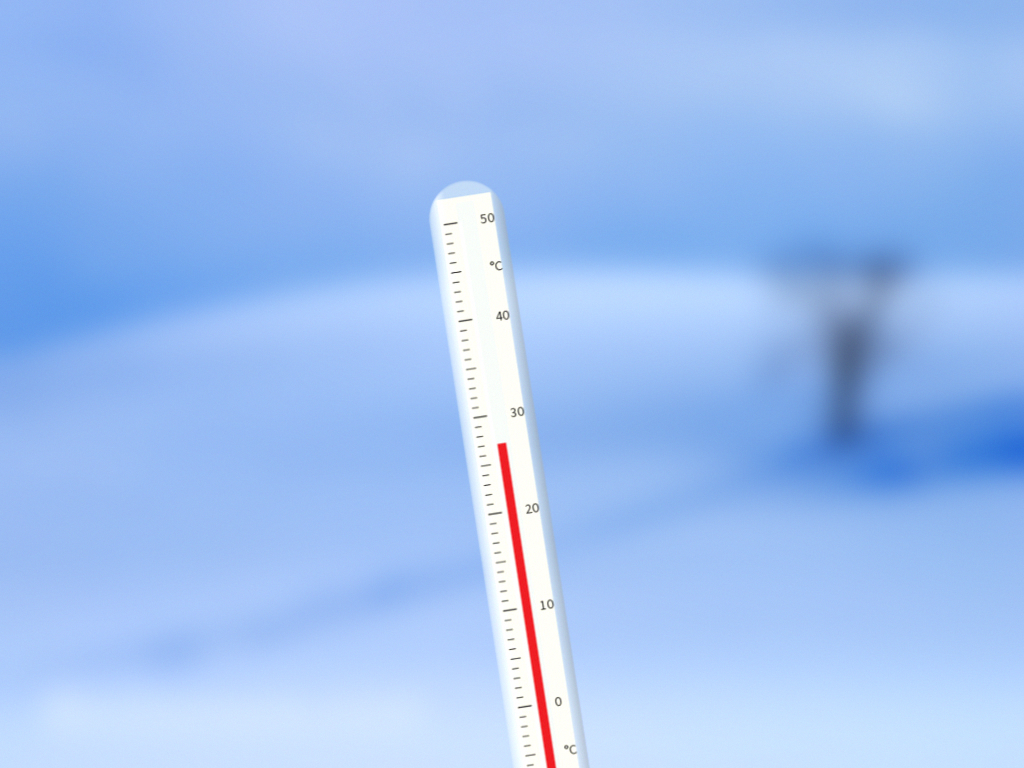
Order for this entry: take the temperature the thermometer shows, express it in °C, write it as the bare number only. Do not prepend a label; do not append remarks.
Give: 27
